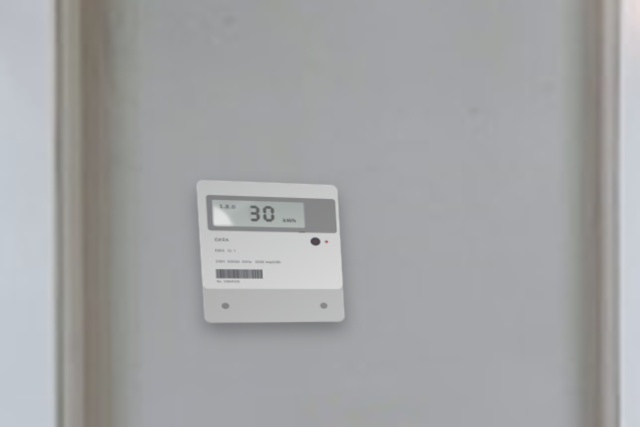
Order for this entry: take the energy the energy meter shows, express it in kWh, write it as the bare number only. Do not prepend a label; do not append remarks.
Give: 30
